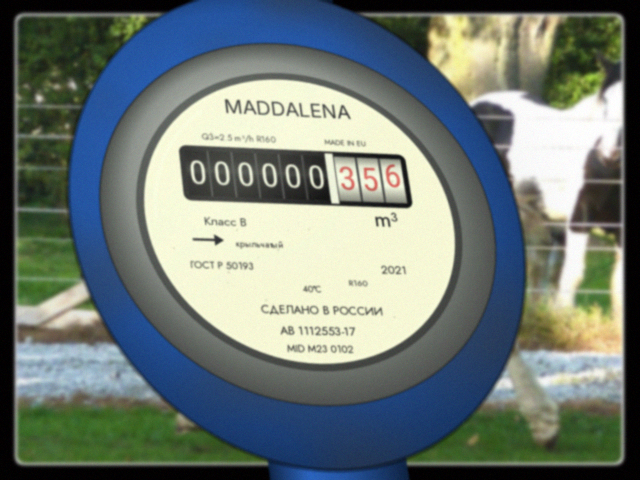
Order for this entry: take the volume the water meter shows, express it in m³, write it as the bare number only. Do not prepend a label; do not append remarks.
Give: 0.356
